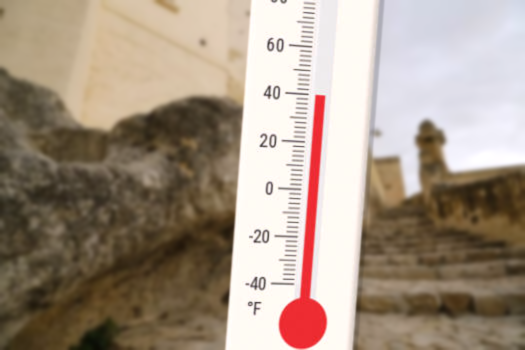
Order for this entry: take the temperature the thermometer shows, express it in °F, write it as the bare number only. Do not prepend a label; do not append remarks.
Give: 40
